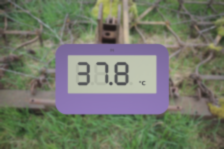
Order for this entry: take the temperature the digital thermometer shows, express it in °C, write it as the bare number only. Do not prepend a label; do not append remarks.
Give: 37.8
